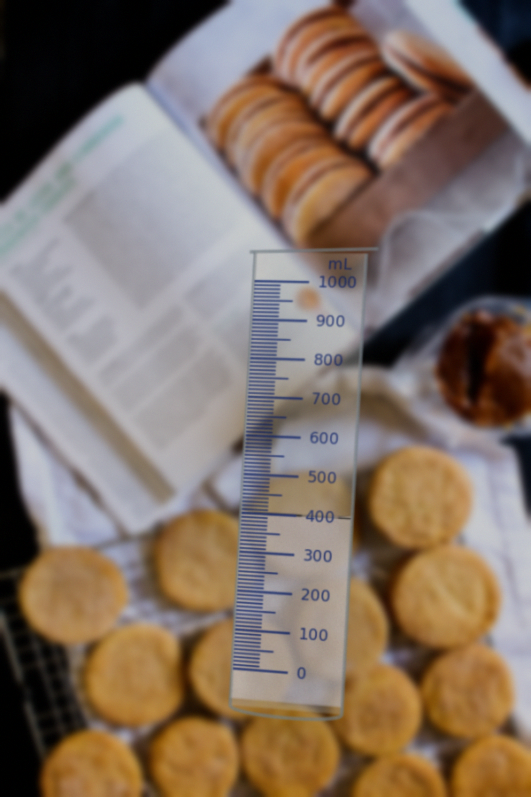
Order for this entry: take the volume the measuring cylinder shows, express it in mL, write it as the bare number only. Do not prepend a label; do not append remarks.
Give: 400
